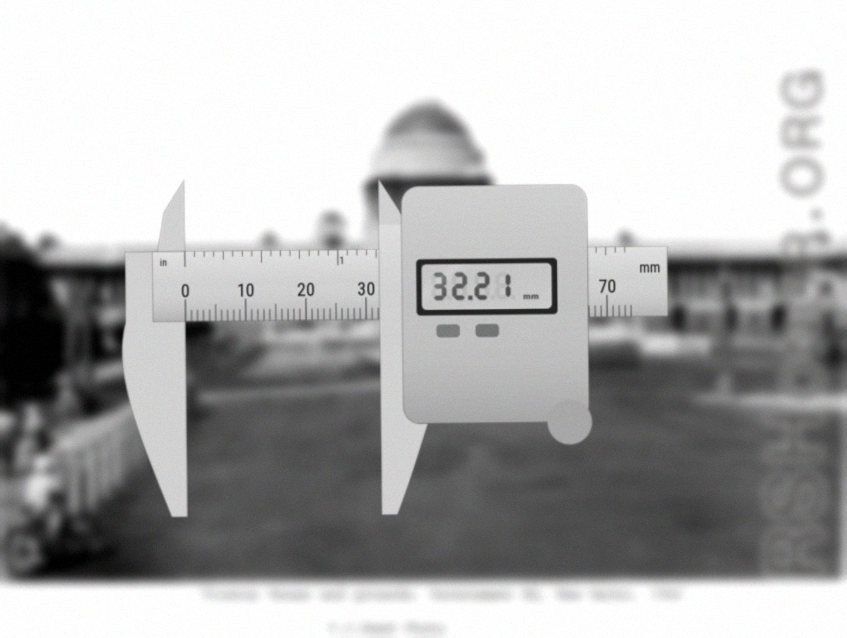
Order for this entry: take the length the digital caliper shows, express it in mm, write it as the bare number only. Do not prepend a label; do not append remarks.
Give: 32.21
